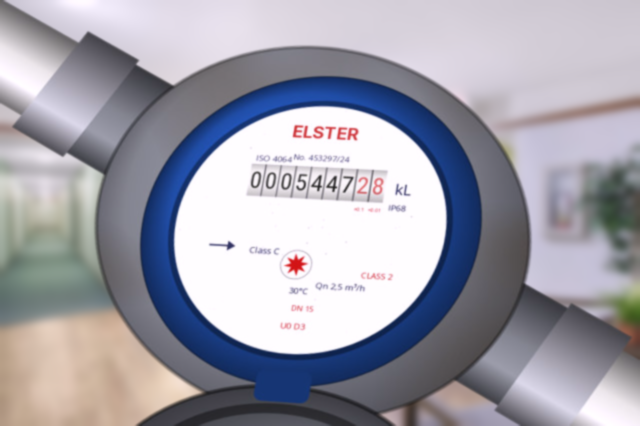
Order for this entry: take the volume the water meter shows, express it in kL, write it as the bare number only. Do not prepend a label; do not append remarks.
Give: 5447.28
